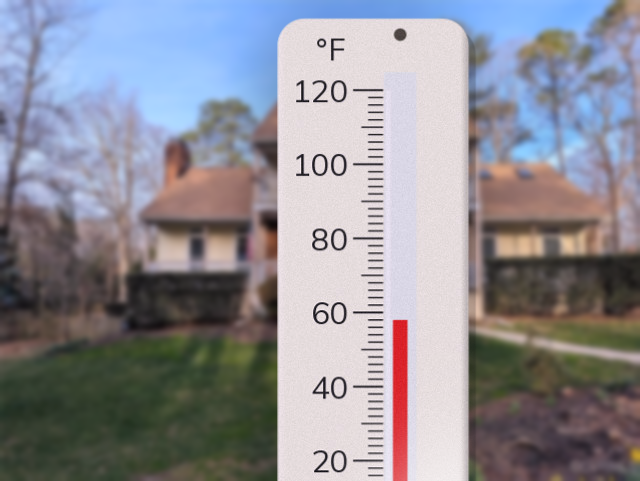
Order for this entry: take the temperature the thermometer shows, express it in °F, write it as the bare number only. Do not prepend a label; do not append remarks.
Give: 58
